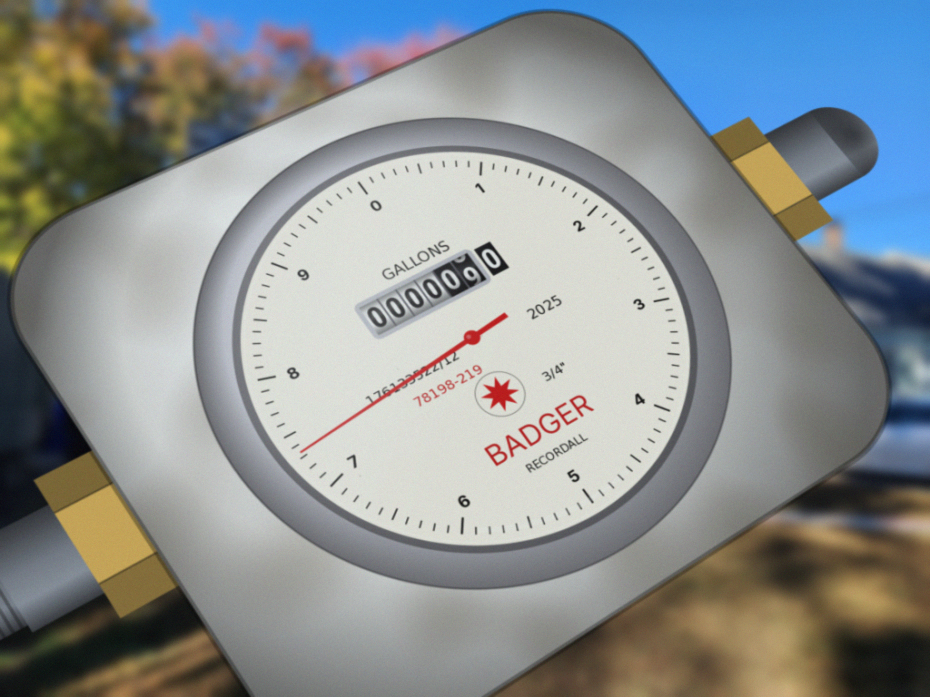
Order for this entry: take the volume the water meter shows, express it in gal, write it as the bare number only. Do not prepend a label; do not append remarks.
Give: 87.3
